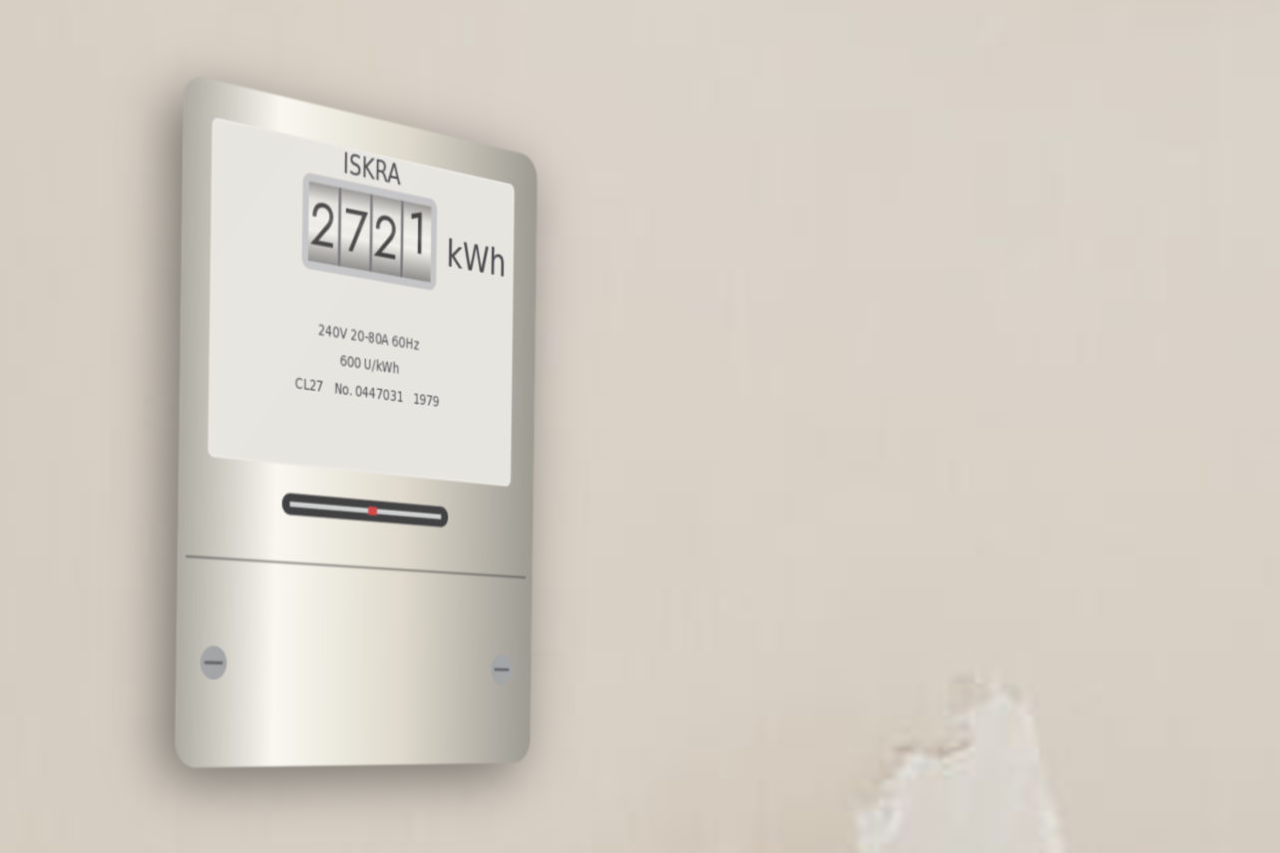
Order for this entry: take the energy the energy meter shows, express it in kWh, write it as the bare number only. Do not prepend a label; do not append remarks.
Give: 2721
